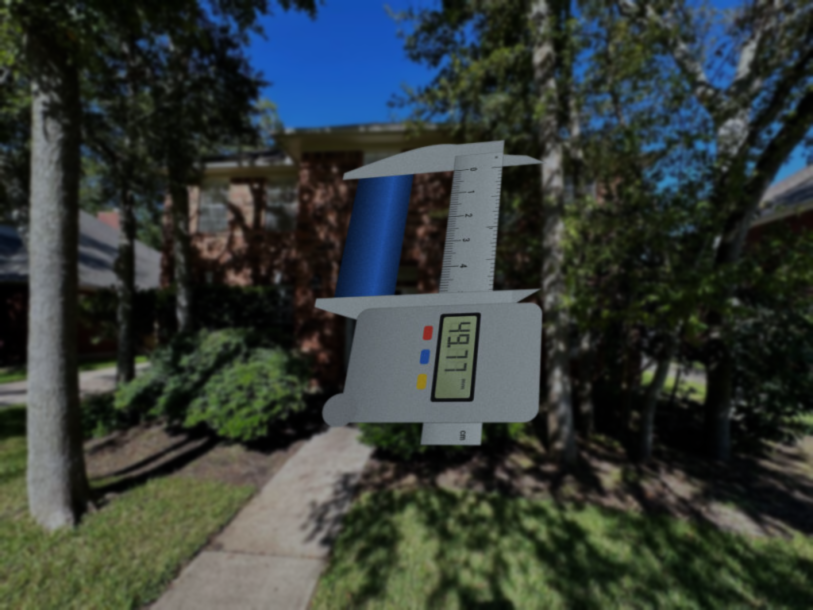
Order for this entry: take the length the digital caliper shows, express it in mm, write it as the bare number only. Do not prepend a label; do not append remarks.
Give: 49.77
